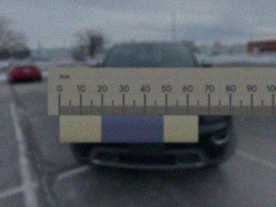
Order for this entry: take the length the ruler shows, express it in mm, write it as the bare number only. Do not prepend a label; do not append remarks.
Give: 65
